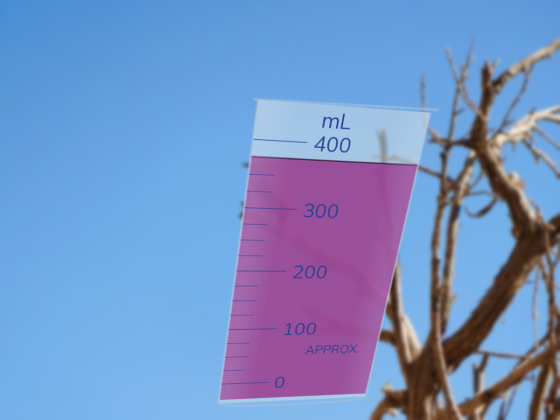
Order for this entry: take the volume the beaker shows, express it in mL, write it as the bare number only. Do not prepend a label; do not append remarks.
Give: 375
